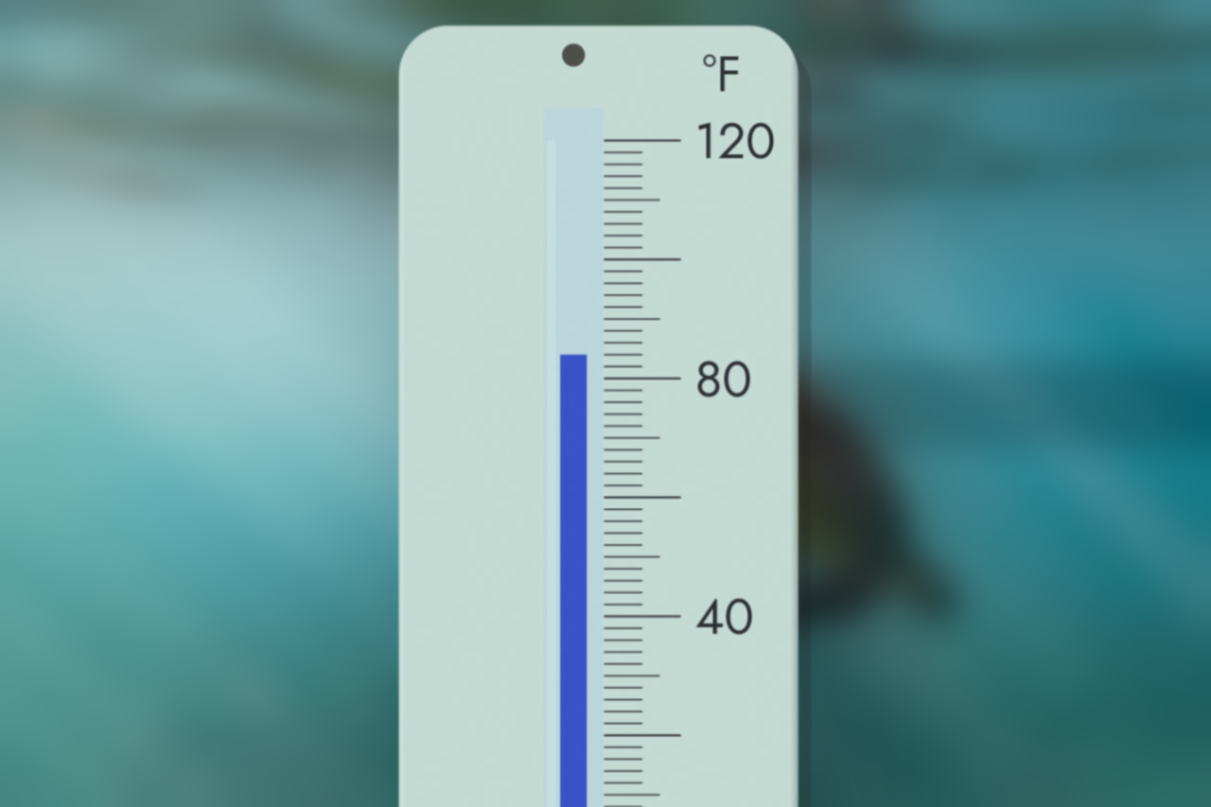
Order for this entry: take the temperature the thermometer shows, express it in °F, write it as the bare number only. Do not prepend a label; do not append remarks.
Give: 84
